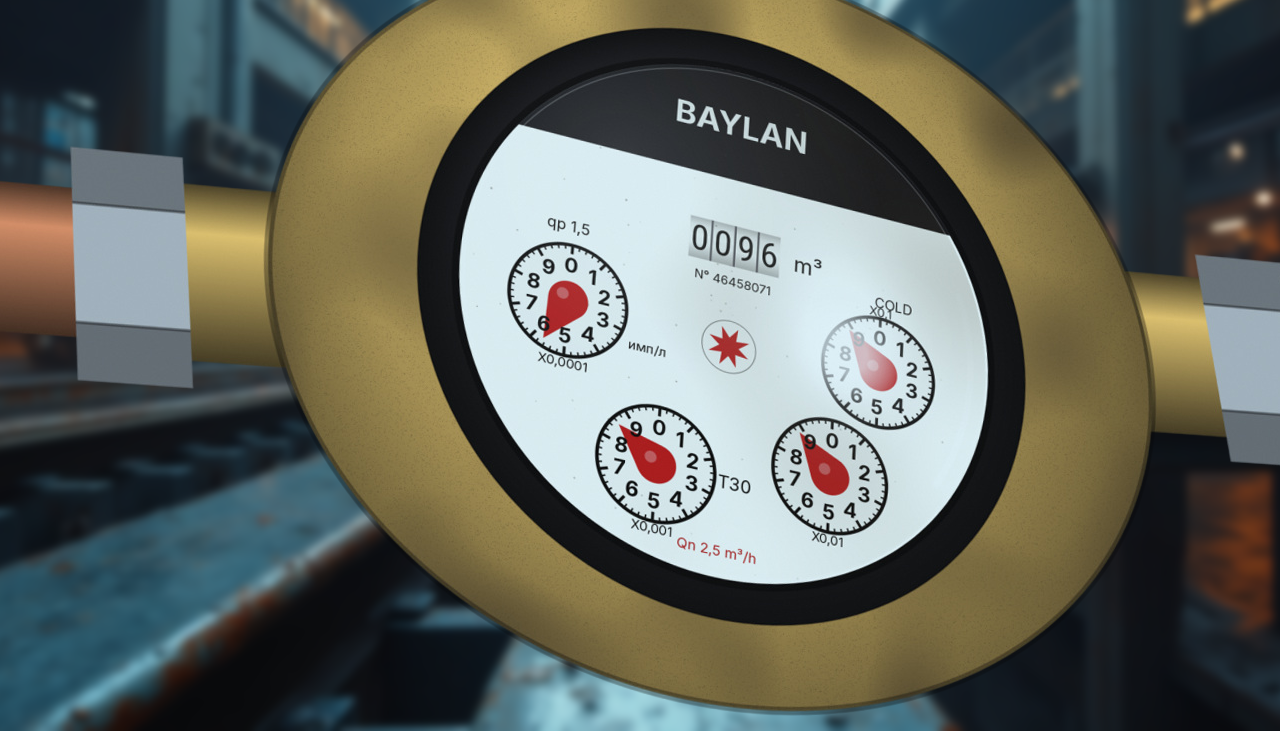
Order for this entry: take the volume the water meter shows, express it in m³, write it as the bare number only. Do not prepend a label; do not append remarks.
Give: 96.8885
